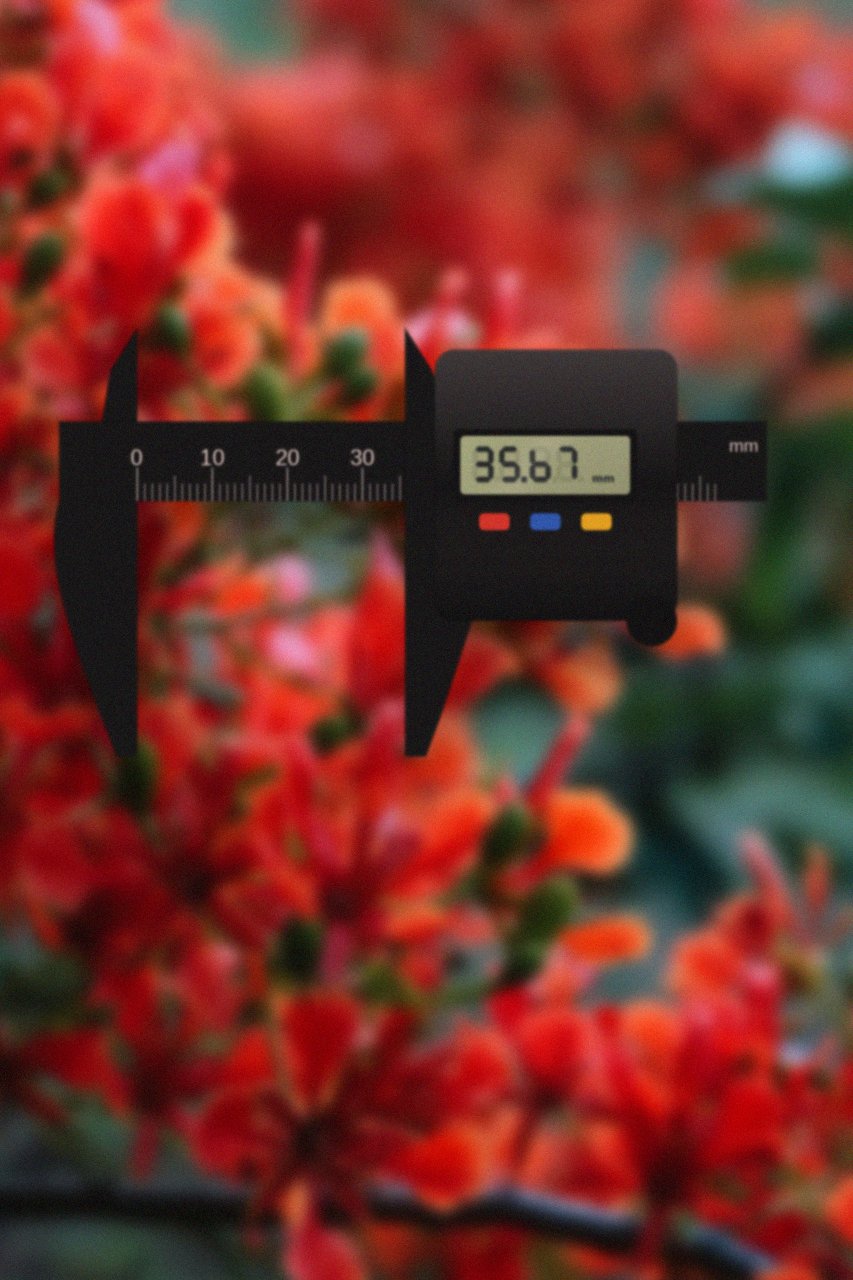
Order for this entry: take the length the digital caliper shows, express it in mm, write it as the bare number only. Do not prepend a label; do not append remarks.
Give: 35.67
